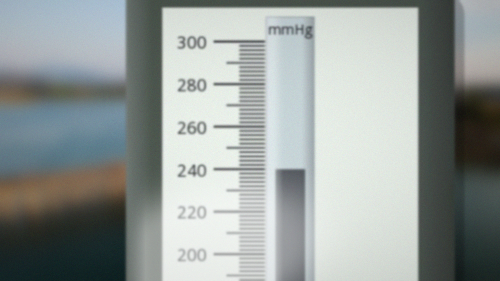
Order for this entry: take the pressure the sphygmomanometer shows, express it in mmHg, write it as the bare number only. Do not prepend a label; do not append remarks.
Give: 240
